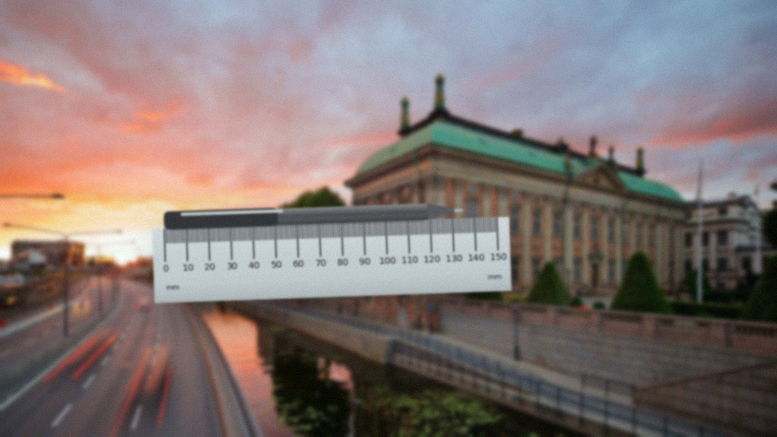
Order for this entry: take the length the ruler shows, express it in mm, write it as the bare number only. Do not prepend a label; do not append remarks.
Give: 135
